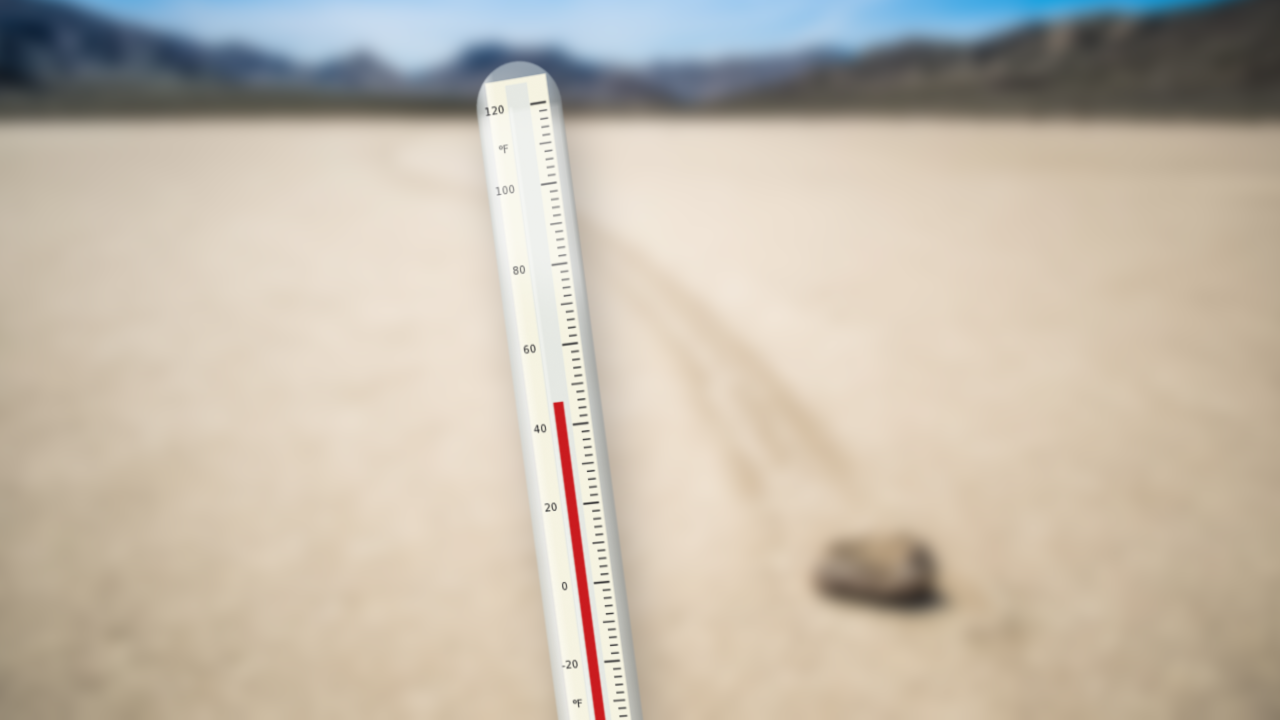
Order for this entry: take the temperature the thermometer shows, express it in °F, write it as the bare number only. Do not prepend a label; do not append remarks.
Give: 46
